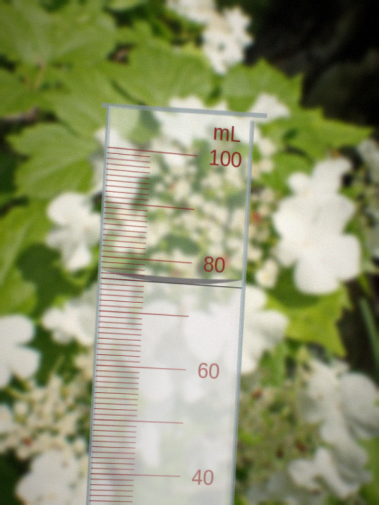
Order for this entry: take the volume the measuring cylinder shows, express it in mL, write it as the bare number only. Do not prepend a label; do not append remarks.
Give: 76
